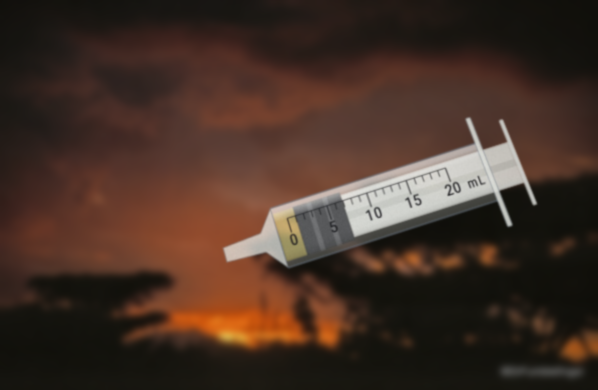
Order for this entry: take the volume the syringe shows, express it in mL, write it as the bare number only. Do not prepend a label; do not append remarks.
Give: 1
